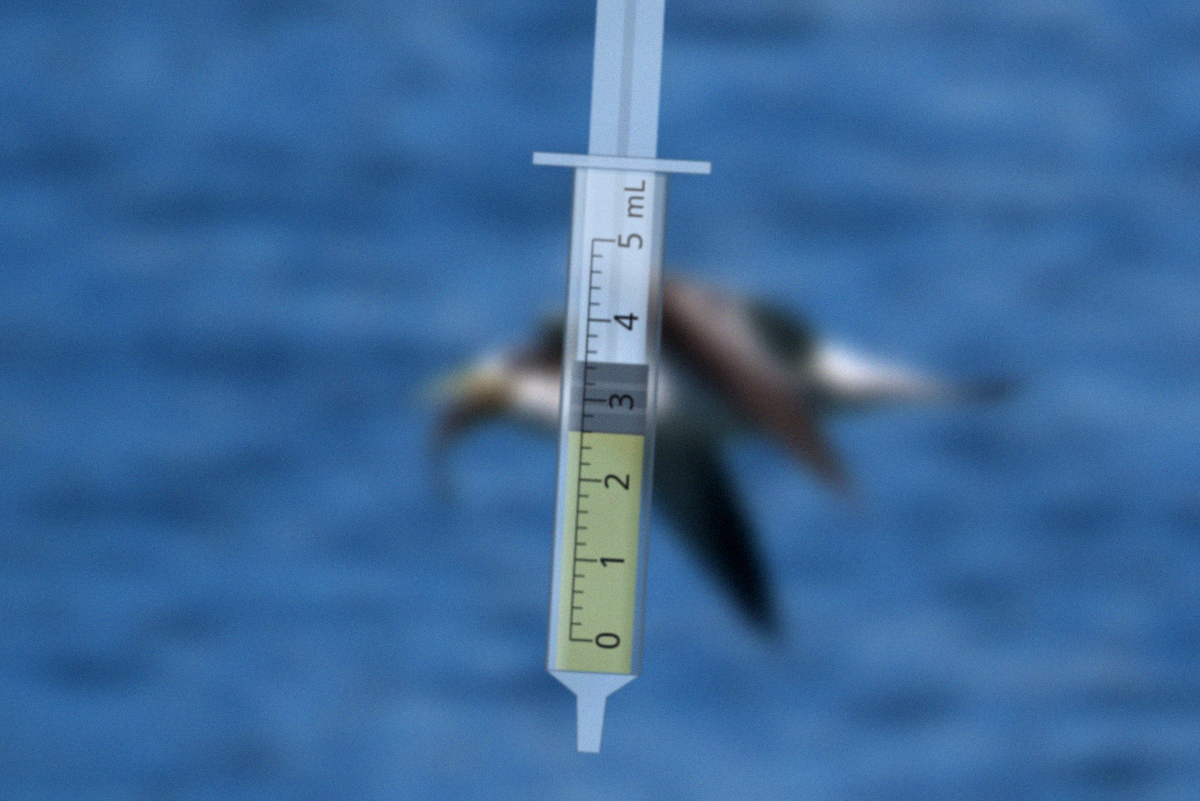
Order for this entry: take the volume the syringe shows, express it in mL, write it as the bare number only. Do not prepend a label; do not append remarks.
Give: 2.6
